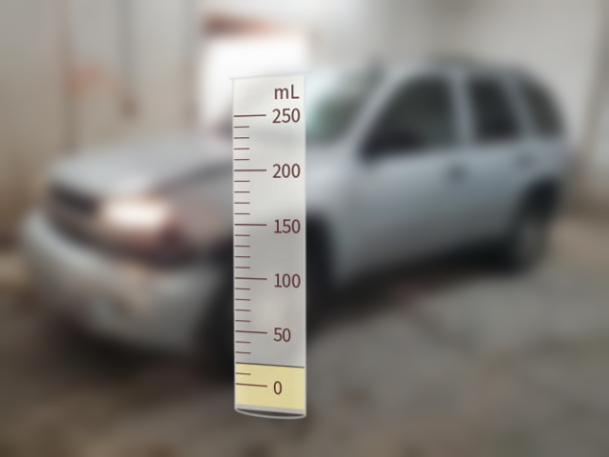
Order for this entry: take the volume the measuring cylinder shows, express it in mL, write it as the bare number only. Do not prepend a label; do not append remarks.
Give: 20
